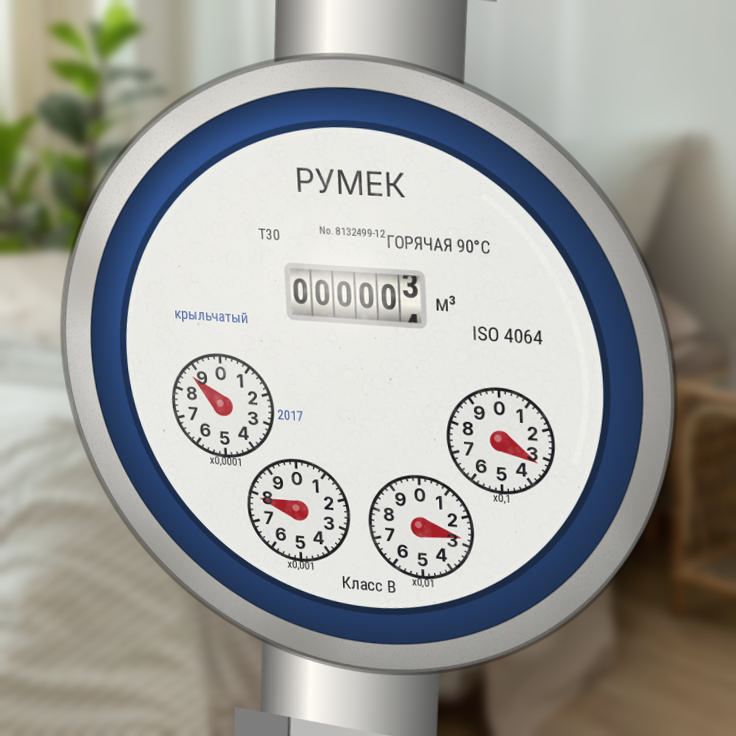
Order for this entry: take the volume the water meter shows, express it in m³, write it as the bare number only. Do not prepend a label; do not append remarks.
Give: 3.3278
